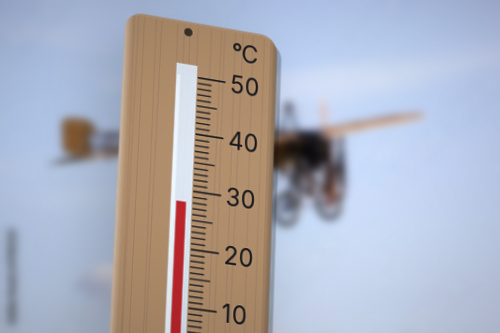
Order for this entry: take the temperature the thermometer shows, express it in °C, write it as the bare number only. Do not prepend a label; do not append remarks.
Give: 28
